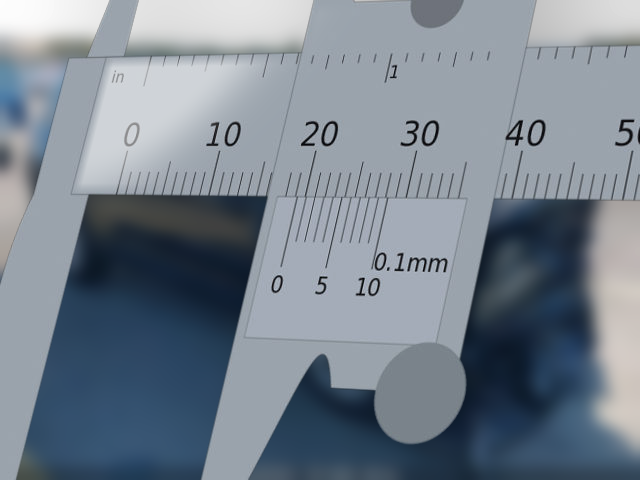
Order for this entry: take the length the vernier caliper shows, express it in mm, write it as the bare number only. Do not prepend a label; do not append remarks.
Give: 19.2
